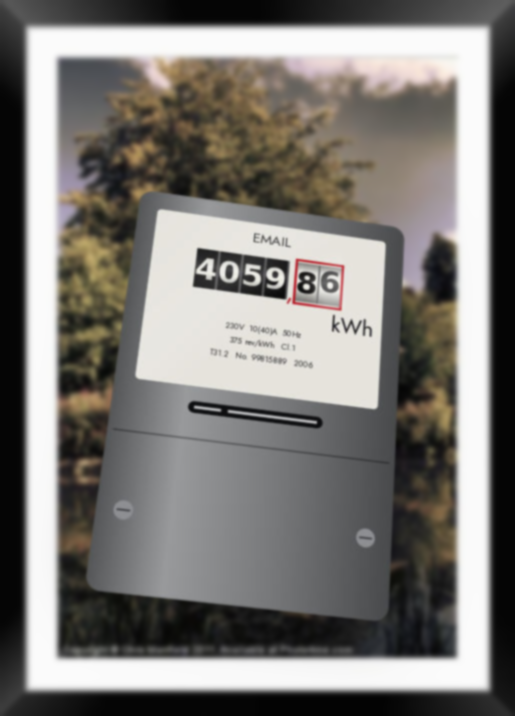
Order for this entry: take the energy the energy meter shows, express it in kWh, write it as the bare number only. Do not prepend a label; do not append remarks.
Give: 4059.86
